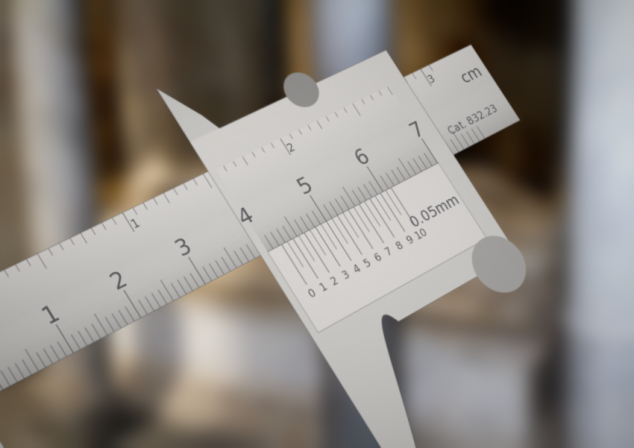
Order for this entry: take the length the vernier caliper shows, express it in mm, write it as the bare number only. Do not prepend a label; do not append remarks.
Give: 42.4
